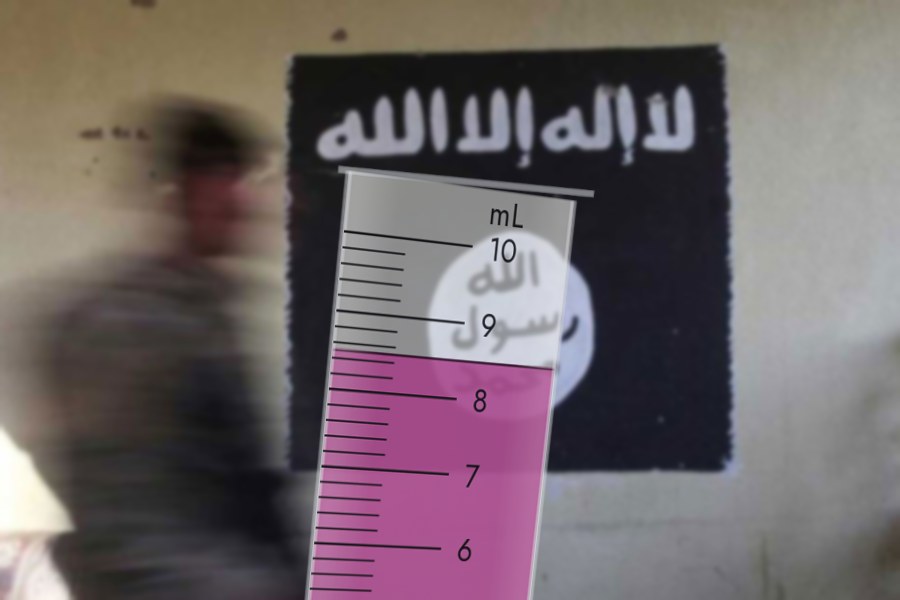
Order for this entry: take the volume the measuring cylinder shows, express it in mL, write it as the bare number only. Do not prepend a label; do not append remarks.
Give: 8.5
